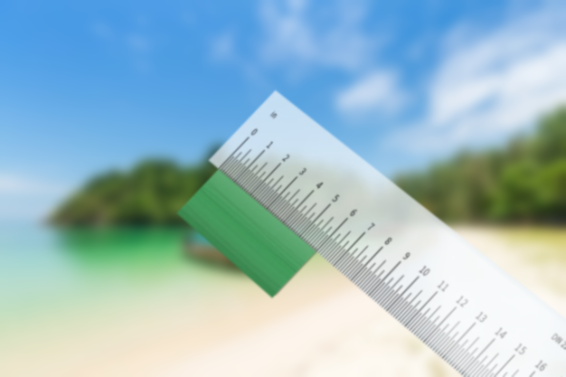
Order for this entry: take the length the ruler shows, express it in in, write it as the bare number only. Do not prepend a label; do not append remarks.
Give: 6
